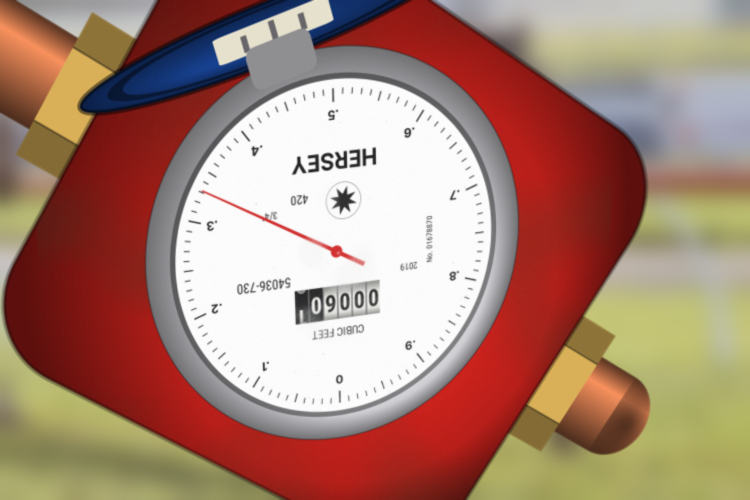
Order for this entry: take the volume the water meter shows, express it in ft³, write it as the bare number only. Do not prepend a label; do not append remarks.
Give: 601.33
